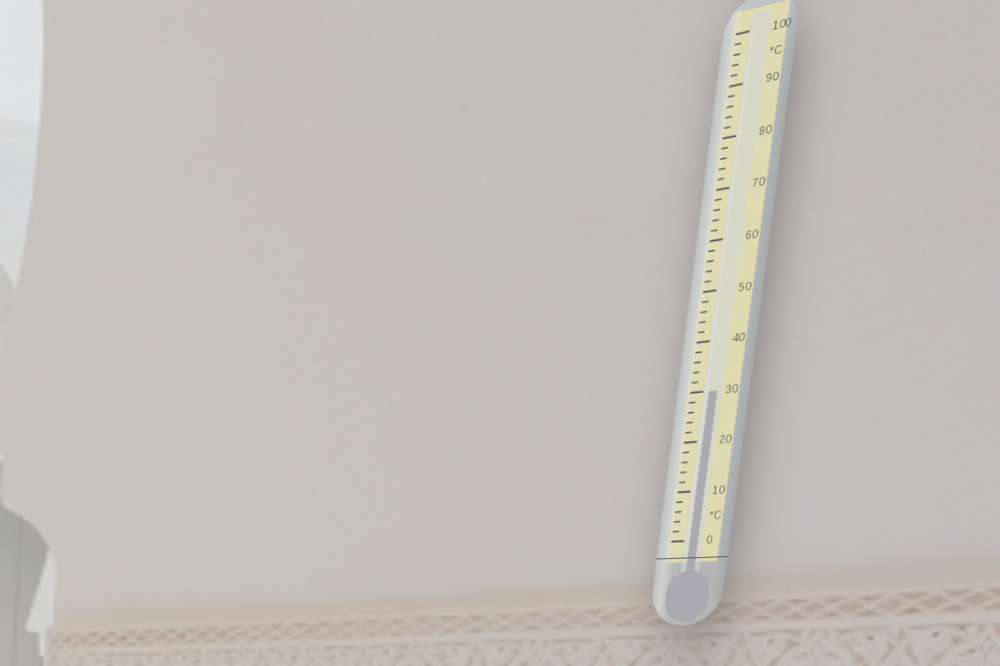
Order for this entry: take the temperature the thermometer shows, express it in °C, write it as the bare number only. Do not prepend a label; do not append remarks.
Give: 30
